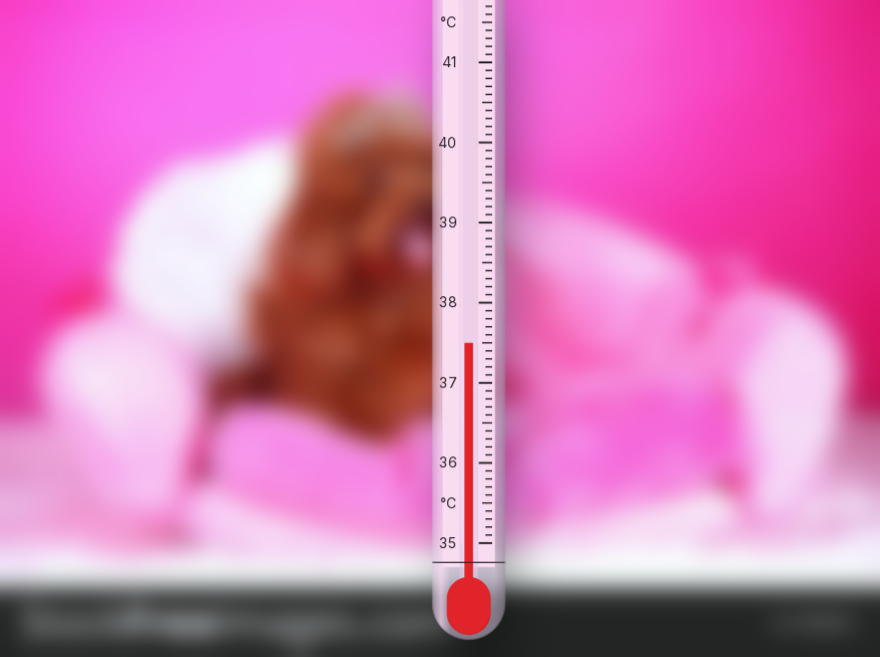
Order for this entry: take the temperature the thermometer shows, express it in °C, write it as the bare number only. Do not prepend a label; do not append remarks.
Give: 37.5
